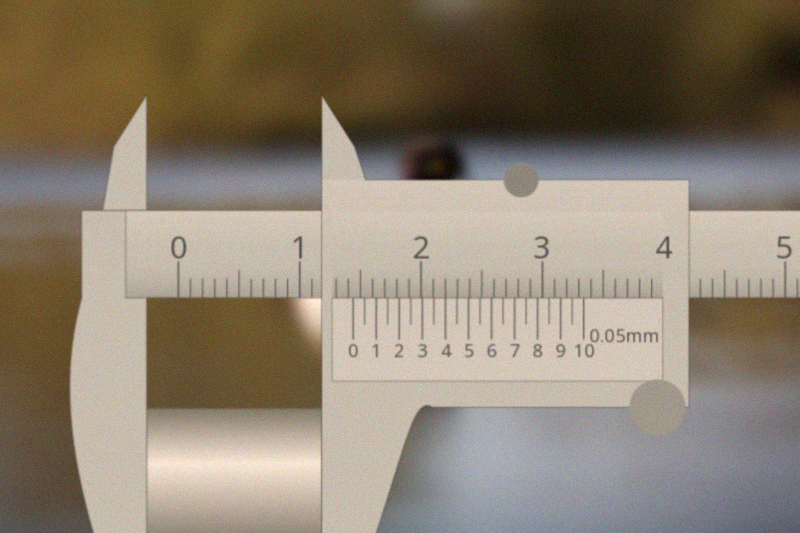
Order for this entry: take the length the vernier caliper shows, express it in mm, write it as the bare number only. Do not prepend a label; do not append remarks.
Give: 14.4
